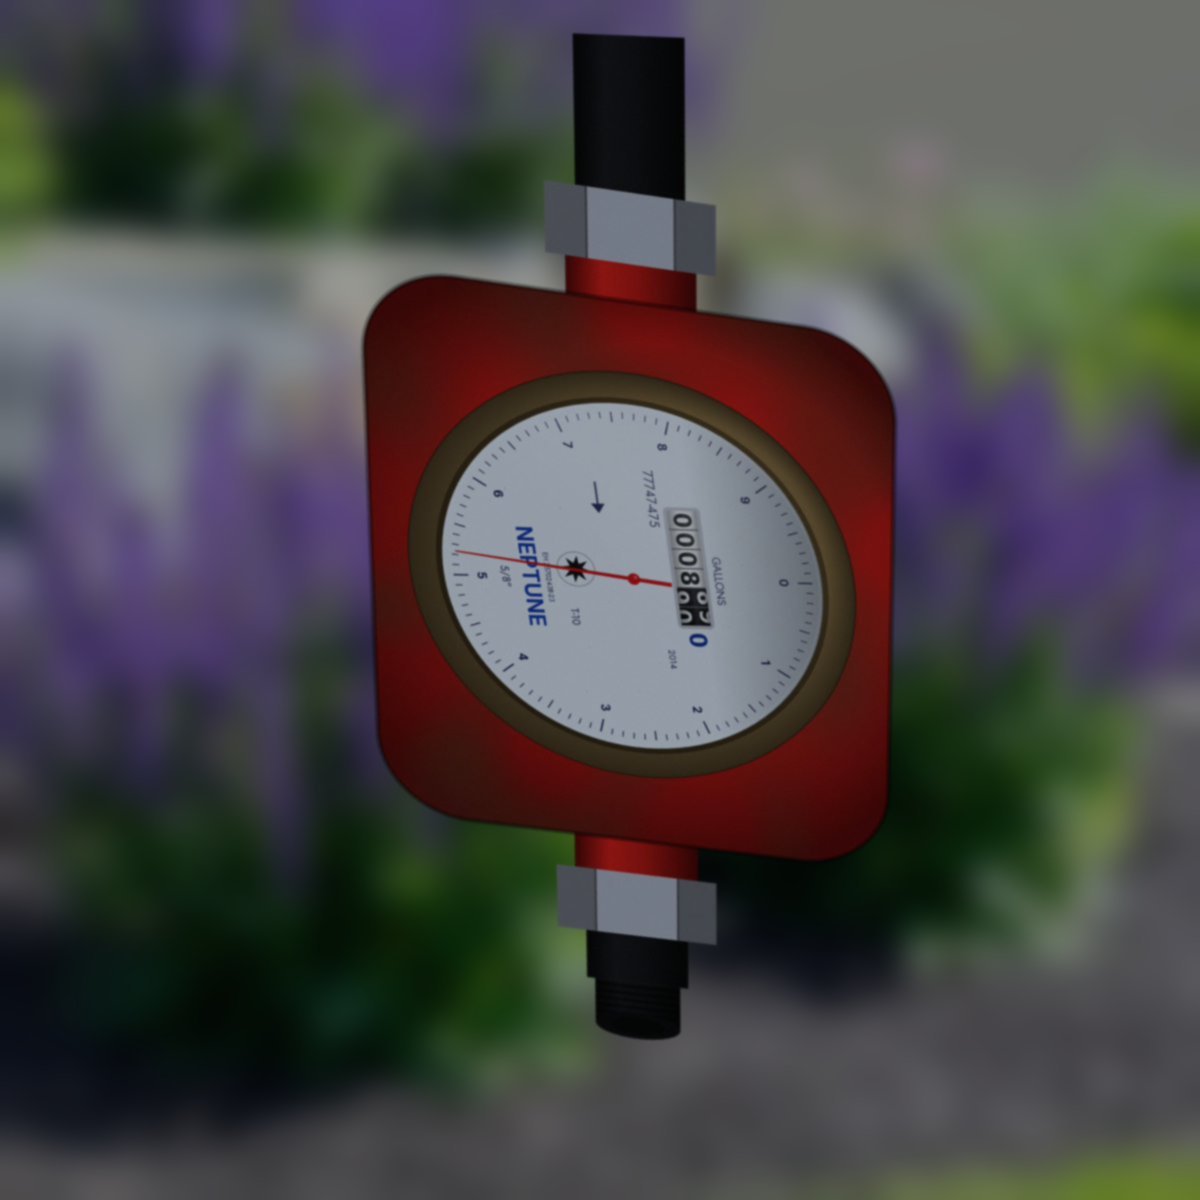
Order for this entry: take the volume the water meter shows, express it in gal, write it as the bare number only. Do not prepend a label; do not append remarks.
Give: 8895.2
